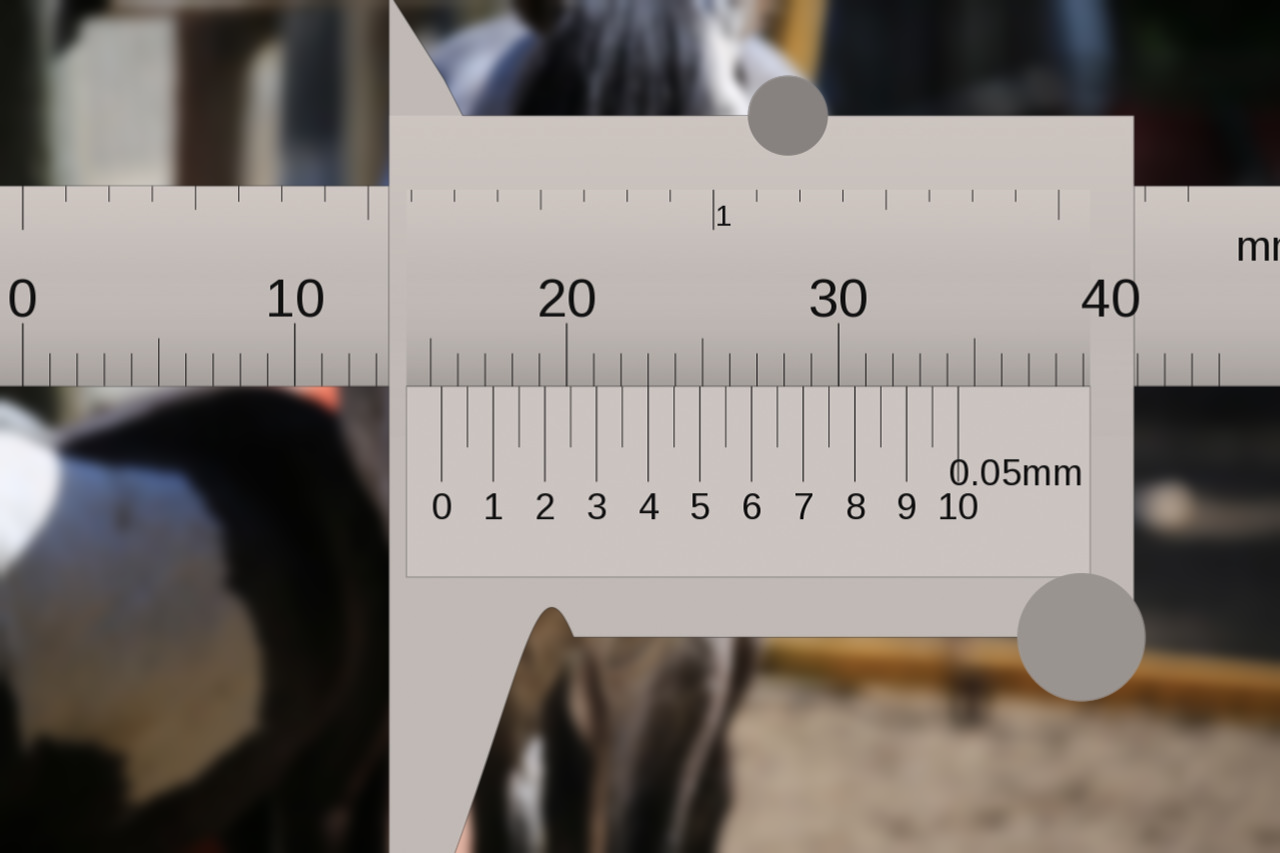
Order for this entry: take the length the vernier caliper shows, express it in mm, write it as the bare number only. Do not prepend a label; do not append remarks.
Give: 15.40
